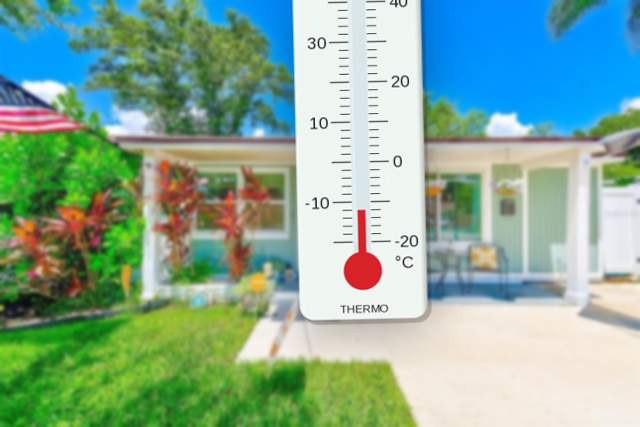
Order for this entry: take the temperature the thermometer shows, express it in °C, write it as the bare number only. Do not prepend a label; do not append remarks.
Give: -12
